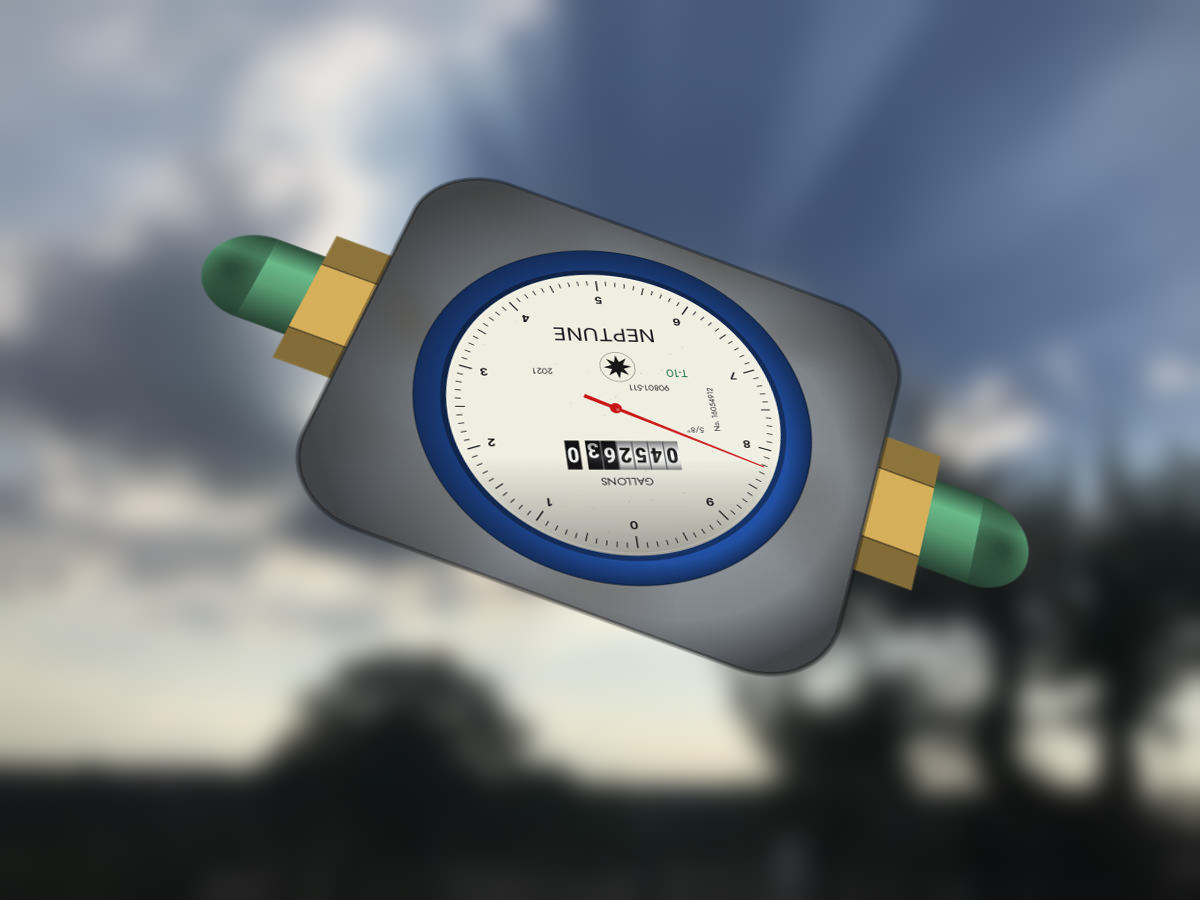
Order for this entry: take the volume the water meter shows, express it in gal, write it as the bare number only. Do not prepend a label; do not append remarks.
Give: 452628.2
